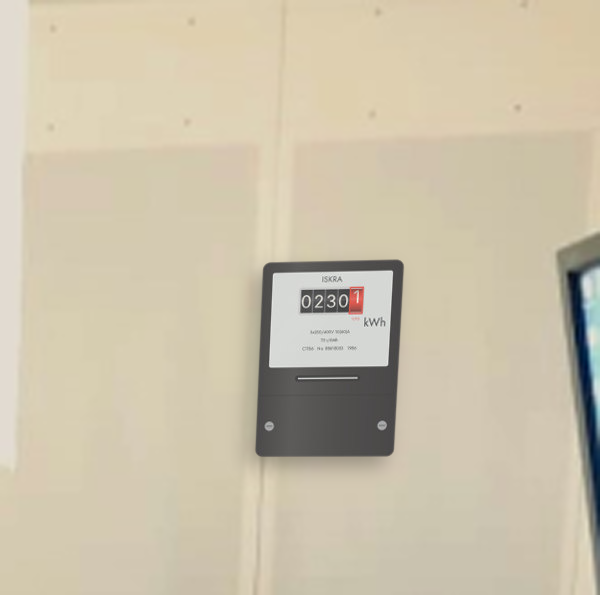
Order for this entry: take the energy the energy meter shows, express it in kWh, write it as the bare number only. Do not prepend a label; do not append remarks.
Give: 230.1
